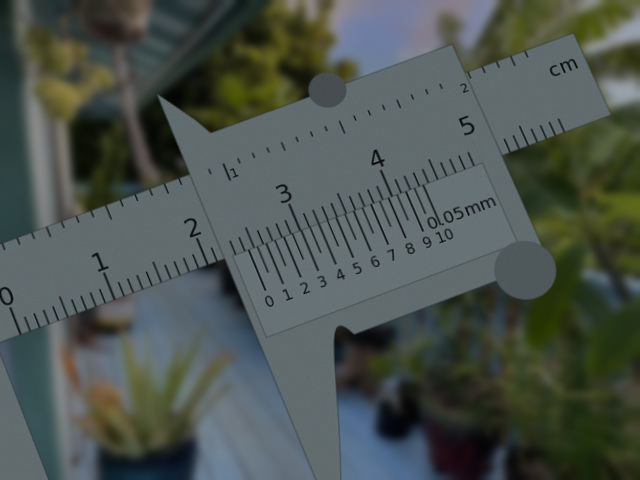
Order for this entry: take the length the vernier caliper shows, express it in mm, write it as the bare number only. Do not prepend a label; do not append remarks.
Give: 24.4
